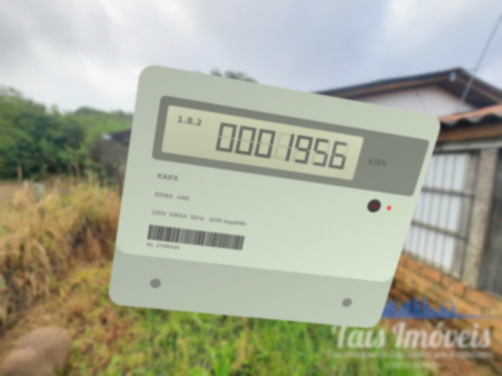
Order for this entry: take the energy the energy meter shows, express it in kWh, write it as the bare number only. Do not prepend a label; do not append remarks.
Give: 1956
